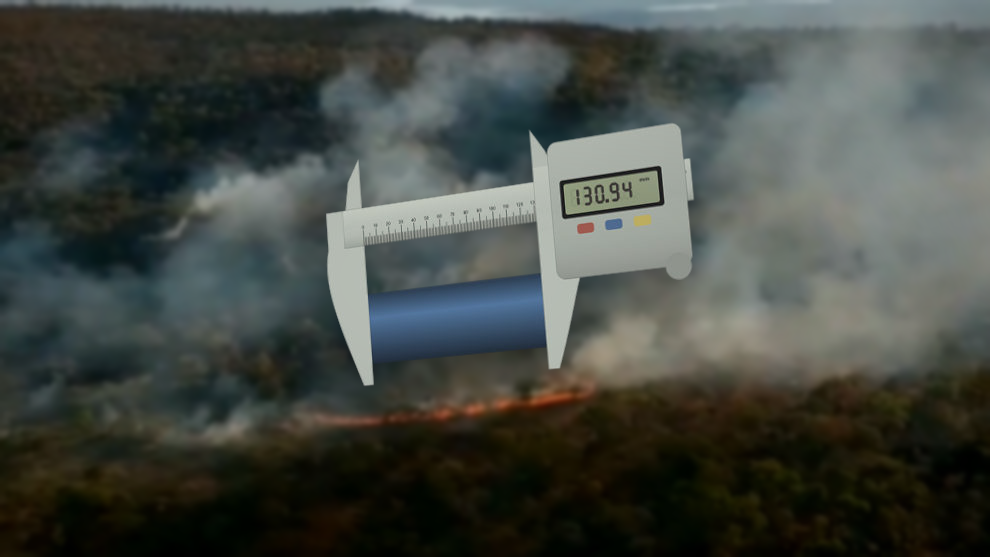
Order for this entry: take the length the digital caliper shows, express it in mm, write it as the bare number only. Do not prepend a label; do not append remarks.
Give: 130.94
